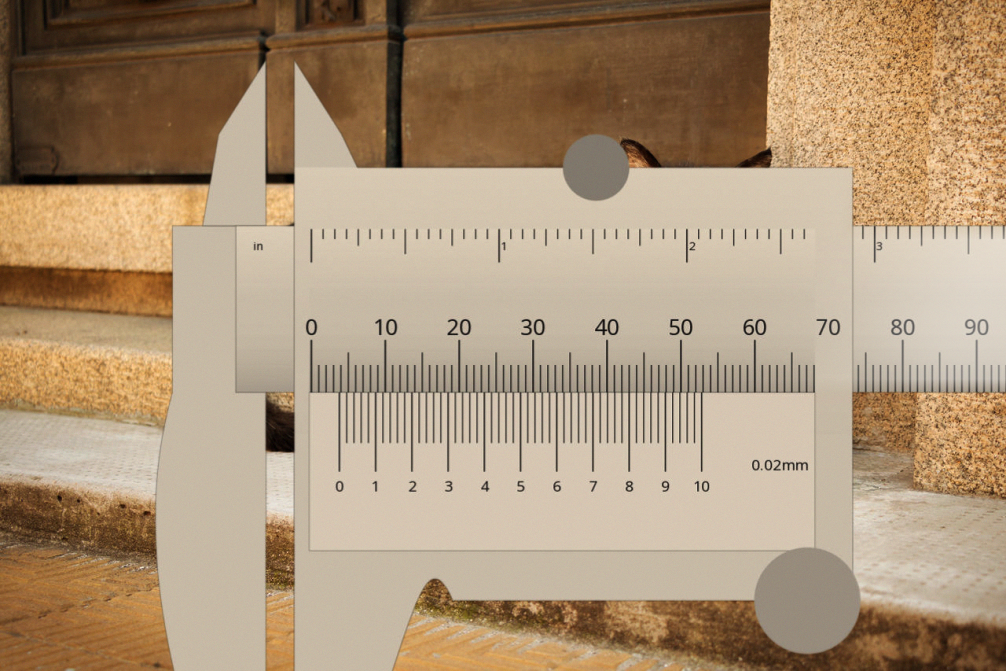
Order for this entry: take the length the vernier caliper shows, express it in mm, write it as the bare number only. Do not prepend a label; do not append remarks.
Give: 3.8
